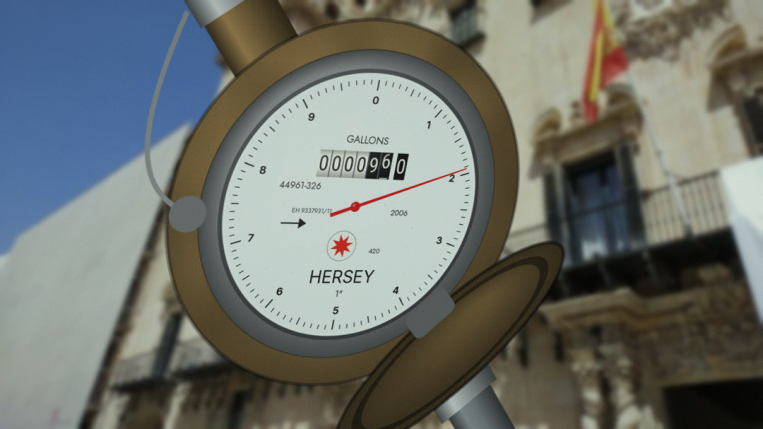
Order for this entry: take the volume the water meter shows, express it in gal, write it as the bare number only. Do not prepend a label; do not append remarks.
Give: 961.9
